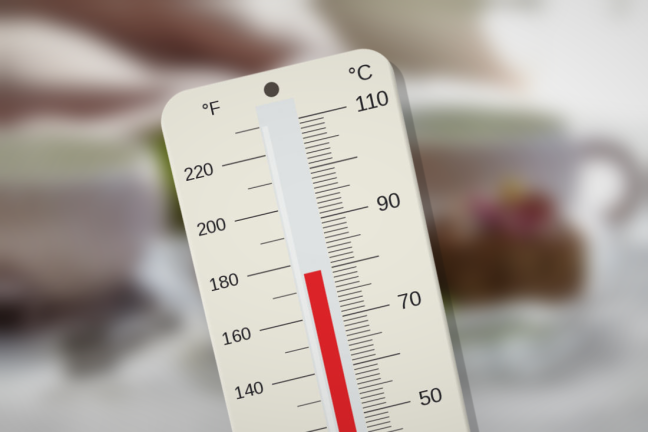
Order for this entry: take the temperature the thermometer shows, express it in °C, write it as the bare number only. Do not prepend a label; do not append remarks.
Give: 80
